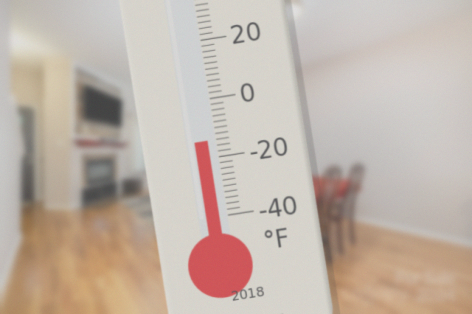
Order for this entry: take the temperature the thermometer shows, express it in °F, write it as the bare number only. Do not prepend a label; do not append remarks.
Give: -14
